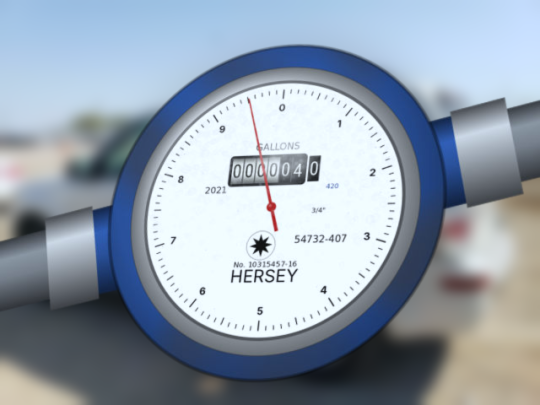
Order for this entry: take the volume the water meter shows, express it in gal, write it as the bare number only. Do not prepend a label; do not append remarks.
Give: 39.5
